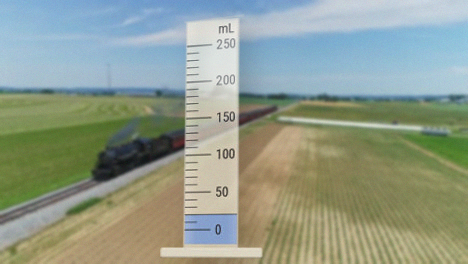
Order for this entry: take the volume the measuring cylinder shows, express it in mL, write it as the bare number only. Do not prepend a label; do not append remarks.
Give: 20
